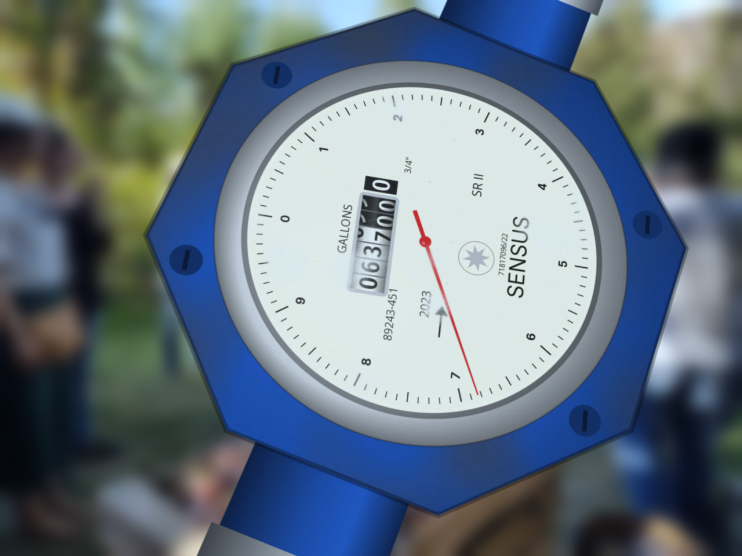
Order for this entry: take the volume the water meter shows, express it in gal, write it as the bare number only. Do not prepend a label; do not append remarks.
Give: 636996.8
